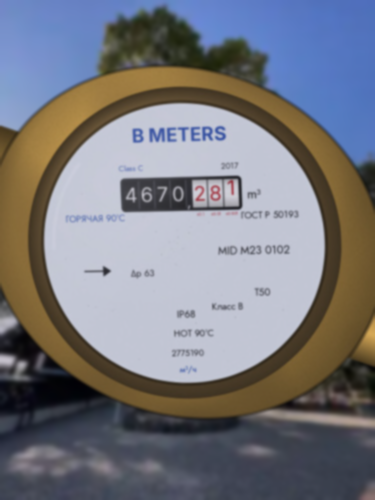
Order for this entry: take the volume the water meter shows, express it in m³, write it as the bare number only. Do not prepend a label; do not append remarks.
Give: 4670.281
